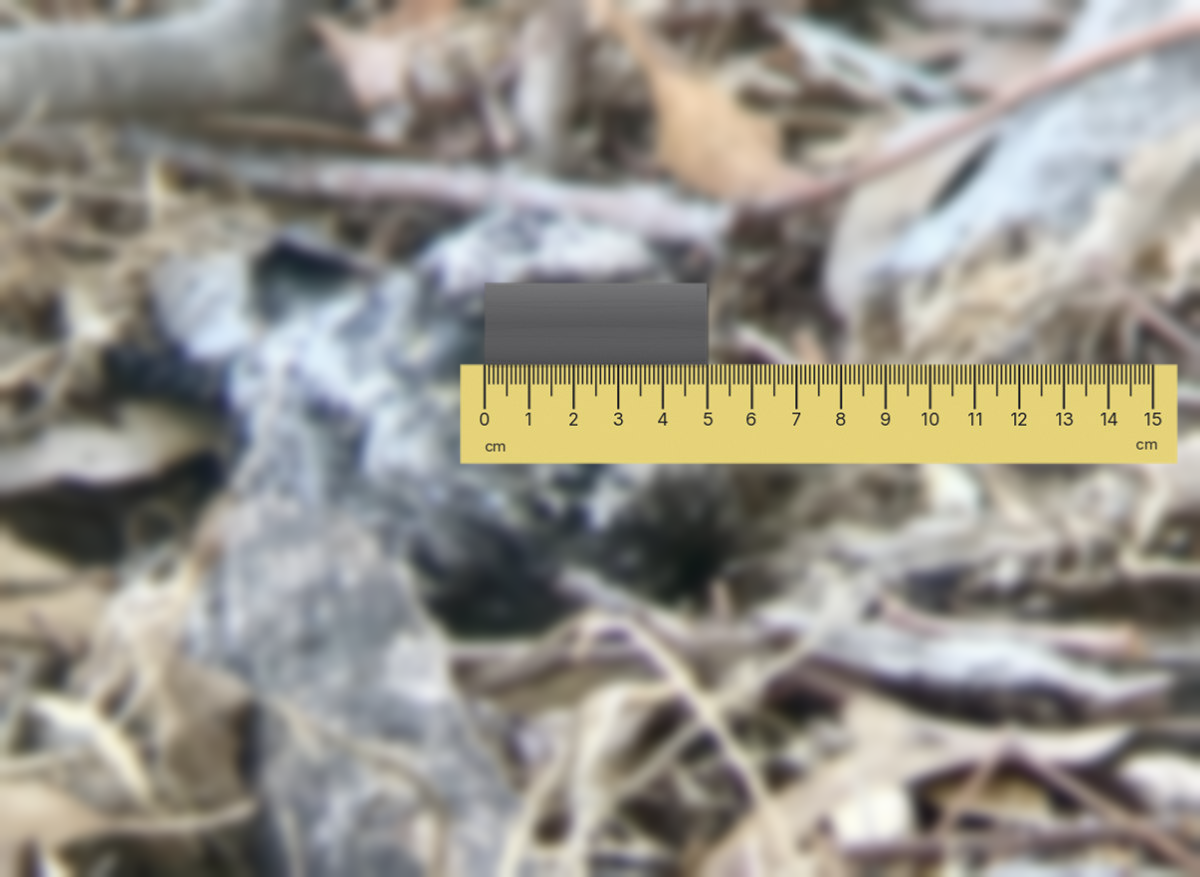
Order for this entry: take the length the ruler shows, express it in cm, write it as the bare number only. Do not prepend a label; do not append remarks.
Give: 5
